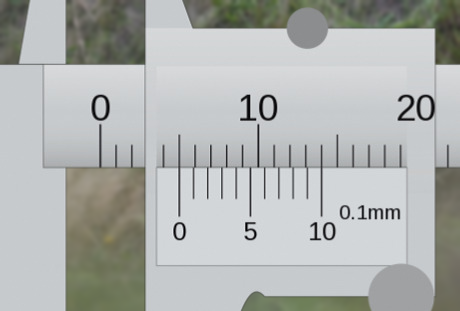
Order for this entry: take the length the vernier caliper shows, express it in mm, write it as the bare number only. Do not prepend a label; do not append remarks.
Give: 5.0
